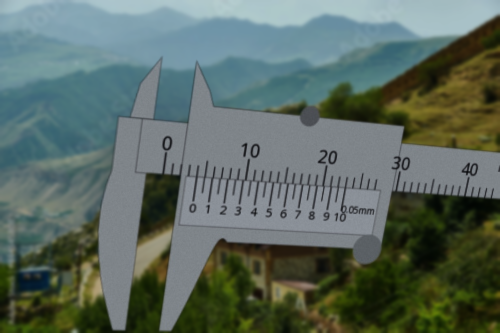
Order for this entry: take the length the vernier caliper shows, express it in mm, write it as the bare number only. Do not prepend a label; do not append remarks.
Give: 4.0
